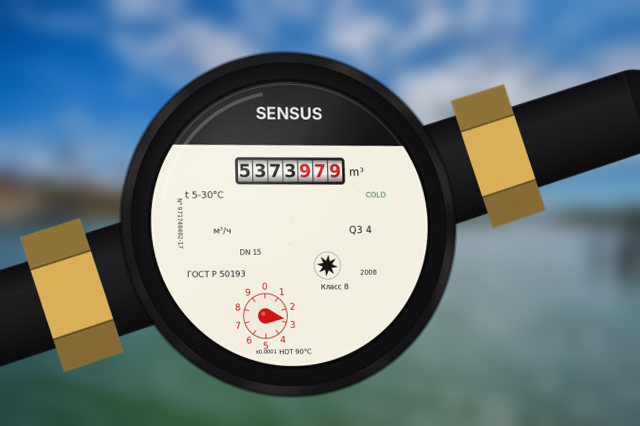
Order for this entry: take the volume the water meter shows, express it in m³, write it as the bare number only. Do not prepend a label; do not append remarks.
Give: 5373.9792
